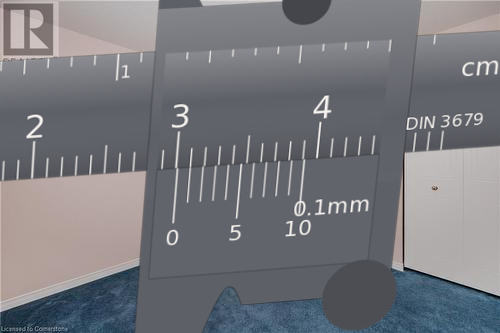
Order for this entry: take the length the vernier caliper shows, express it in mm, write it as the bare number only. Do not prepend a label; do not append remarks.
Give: 30.1
